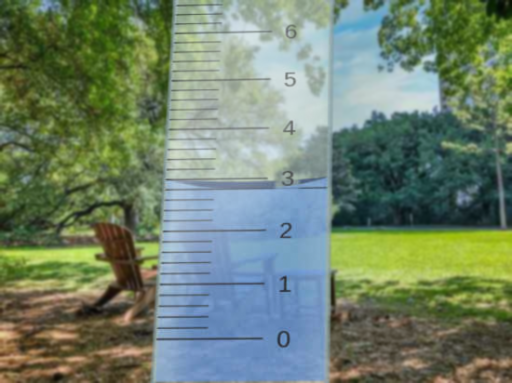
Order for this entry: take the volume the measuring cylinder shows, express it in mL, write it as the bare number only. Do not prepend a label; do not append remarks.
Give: 2.8
